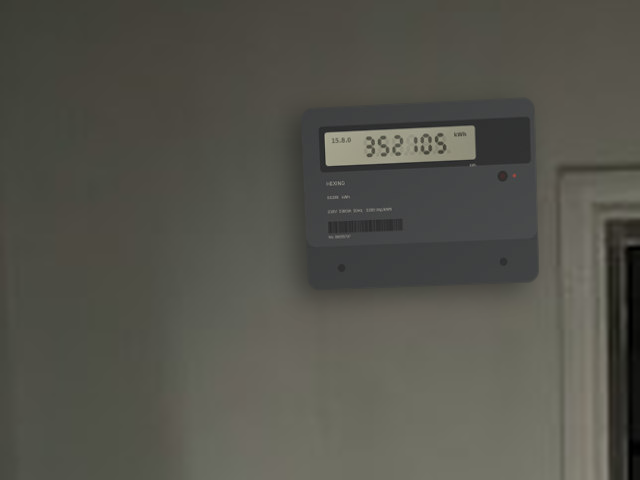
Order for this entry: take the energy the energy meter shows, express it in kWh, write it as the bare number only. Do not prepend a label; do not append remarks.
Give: 352105
